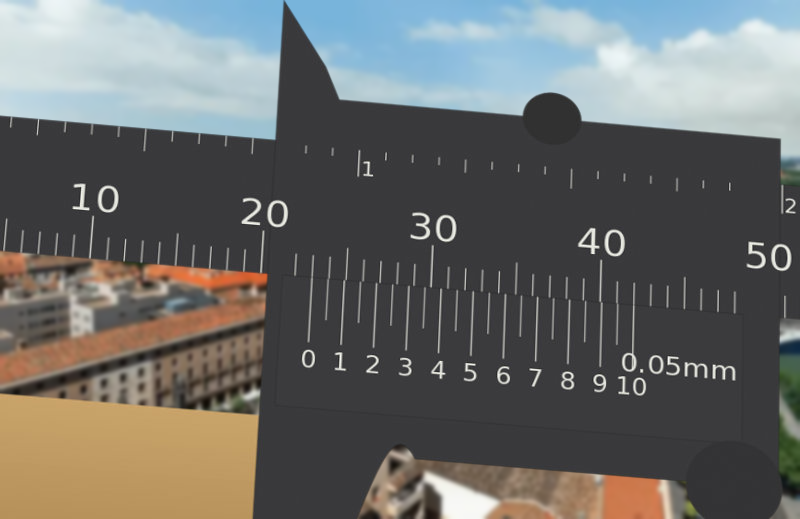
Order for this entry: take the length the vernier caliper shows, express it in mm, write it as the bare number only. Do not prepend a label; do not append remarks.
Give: 23.0
